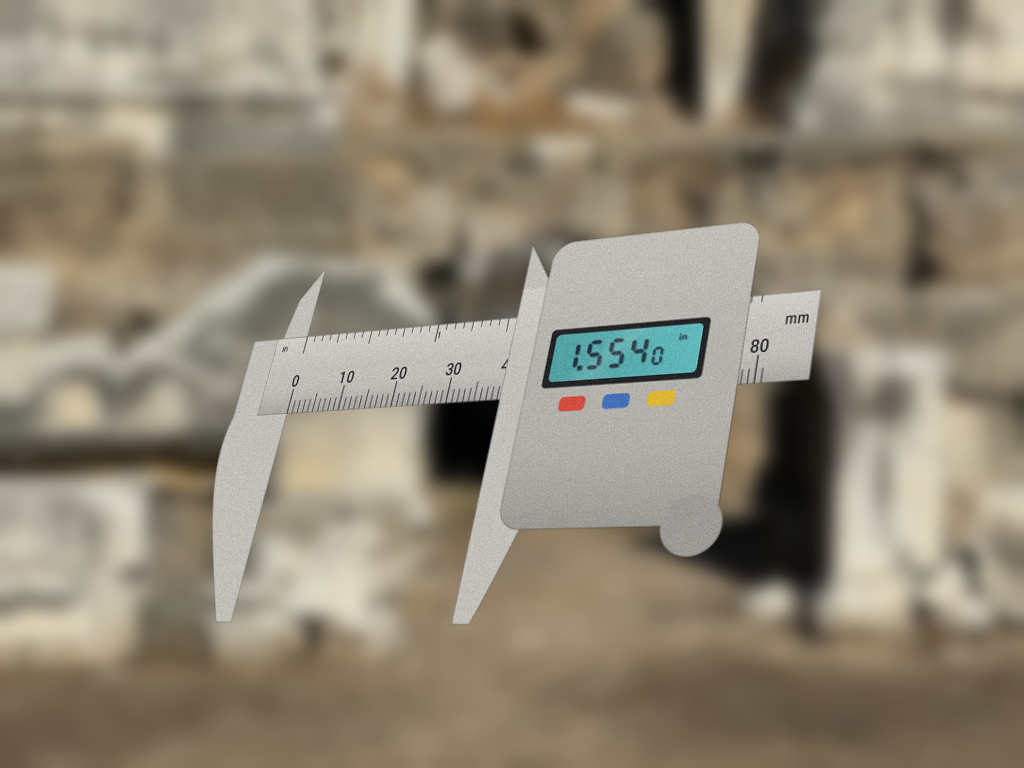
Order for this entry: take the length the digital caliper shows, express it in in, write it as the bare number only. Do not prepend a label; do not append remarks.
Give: 1.5540
